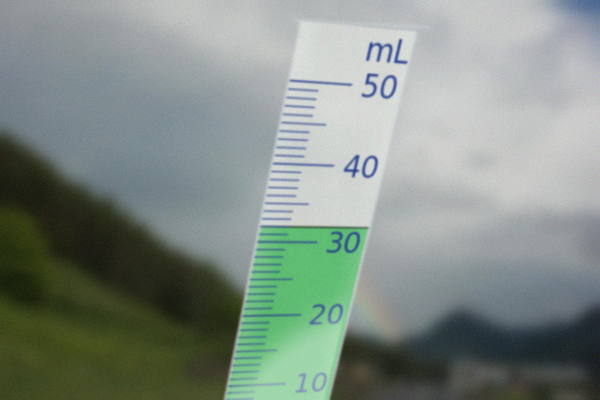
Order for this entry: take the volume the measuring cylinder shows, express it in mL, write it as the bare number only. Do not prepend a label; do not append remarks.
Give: 32
